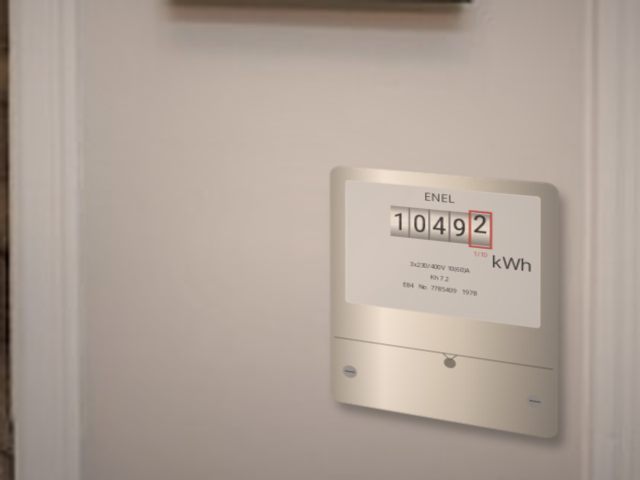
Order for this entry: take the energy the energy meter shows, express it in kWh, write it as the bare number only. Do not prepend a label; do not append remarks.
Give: 1049.2
